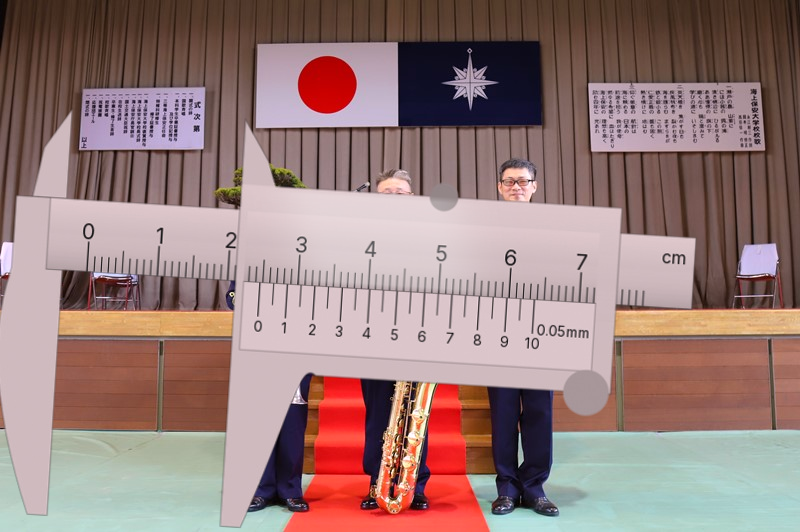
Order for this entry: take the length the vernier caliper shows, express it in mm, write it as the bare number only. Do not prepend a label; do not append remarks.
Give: 24.6
